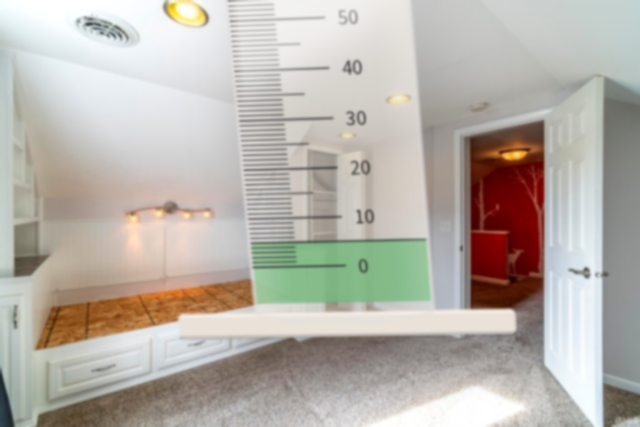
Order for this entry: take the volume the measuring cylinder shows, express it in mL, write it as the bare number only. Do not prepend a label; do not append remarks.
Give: 5
